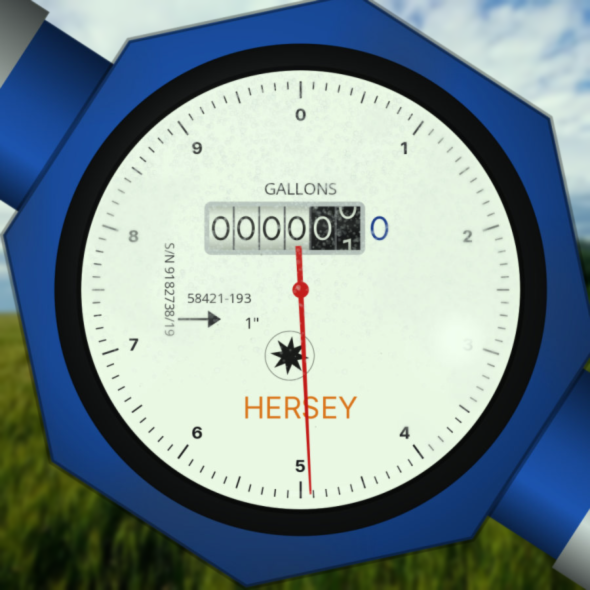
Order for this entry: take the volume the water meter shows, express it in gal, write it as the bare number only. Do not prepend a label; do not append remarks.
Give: 4.9
